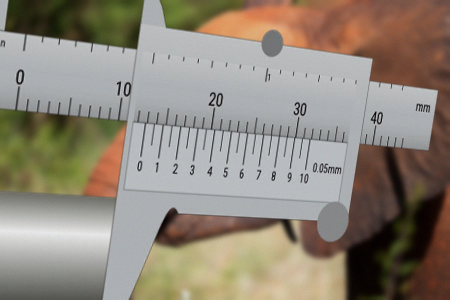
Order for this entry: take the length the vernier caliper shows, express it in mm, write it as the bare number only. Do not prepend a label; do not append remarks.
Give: 12.8
